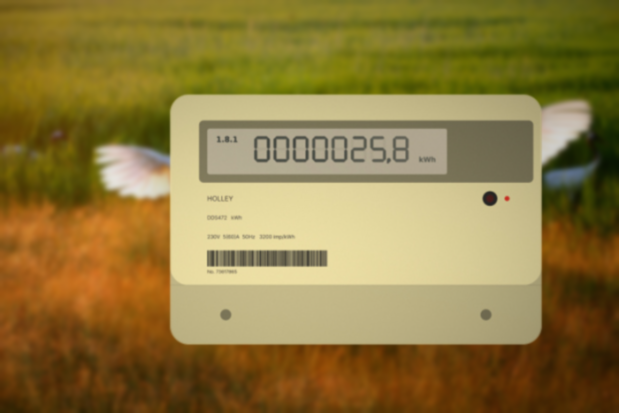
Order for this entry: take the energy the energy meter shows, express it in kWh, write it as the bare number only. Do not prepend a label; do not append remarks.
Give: 25.8
